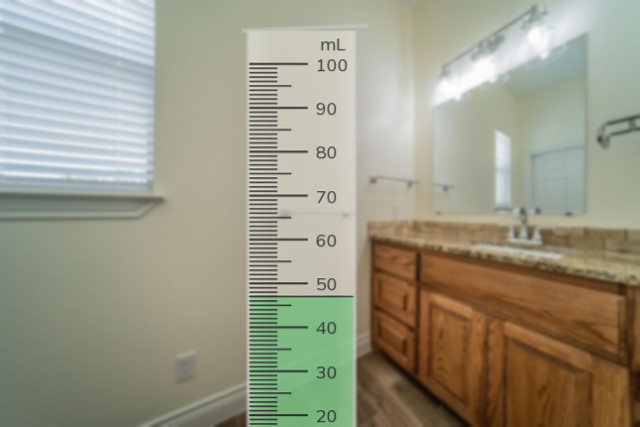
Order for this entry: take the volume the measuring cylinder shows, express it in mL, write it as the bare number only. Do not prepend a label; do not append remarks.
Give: 47
